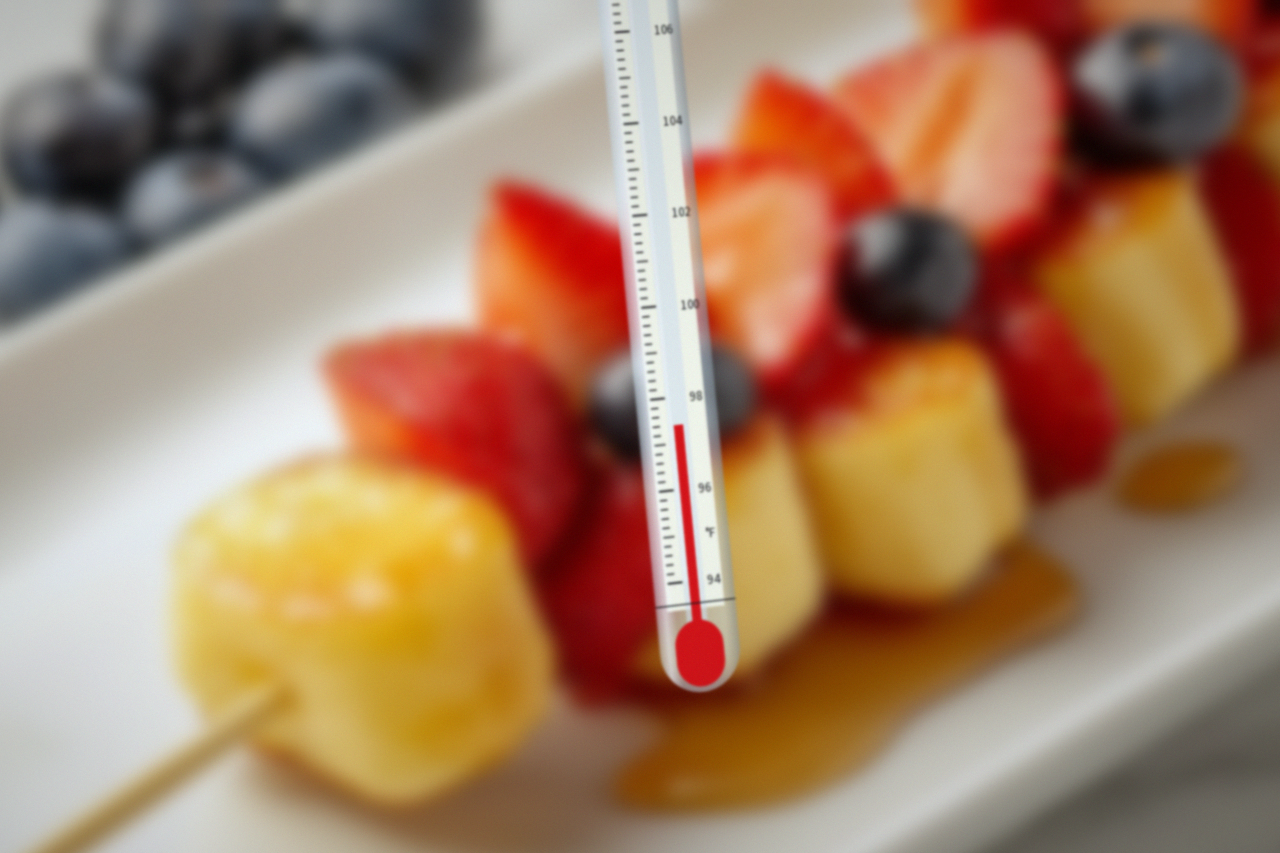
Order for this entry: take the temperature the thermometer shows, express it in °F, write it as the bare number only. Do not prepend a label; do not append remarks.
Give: 97.4
